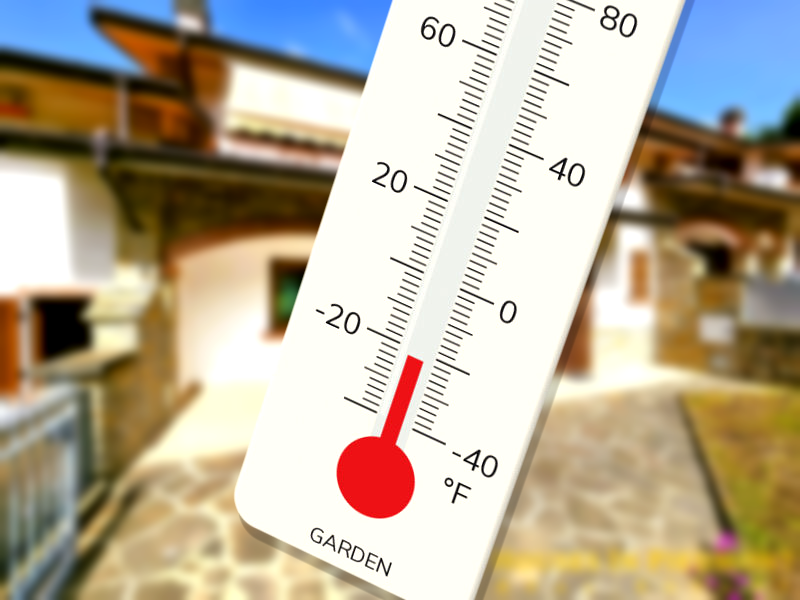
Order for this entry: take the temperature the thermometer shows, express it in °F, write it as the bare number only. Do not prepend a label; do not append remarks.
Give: -22
